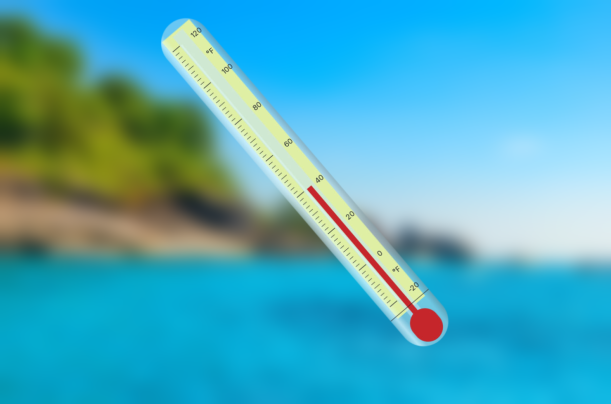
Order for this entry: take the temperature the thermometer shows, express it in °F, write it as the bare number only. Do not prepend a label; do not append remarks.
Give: 40
